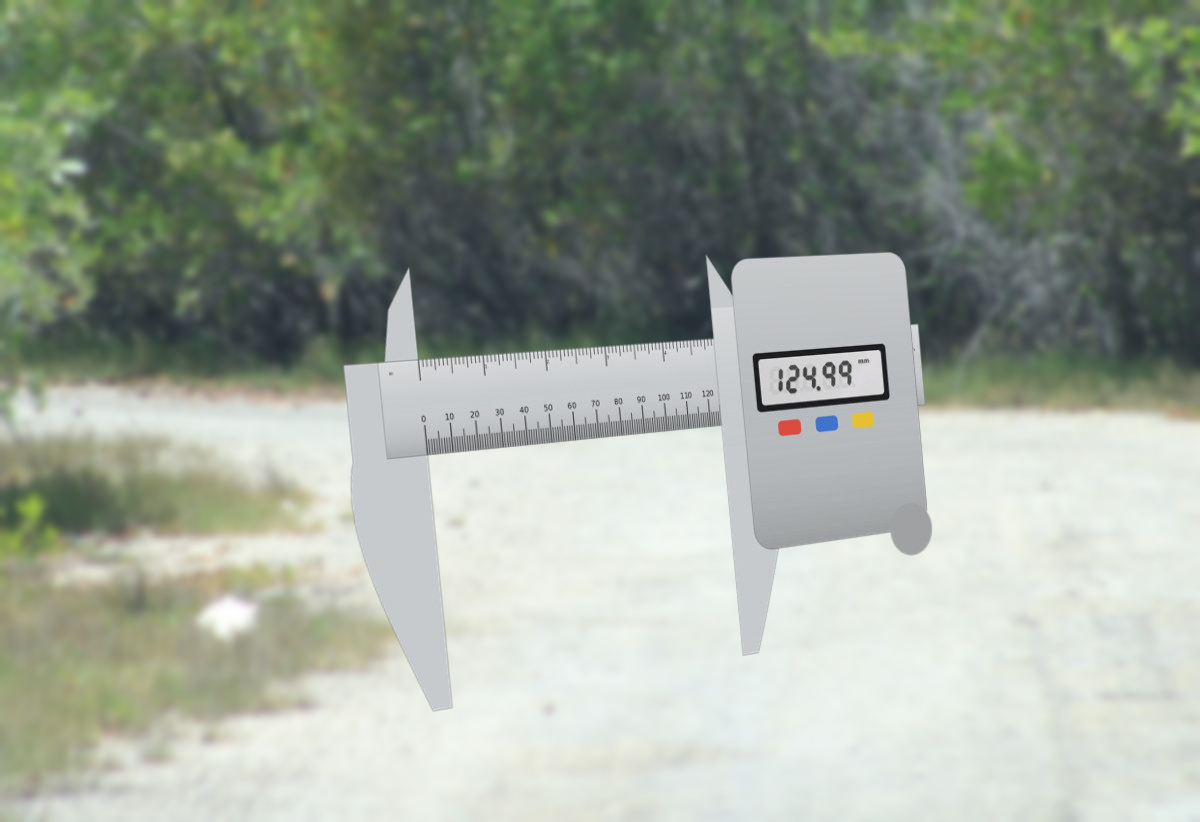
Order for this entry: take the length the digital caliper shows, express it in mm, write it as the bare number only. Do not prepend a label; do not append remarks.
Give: 124.99
